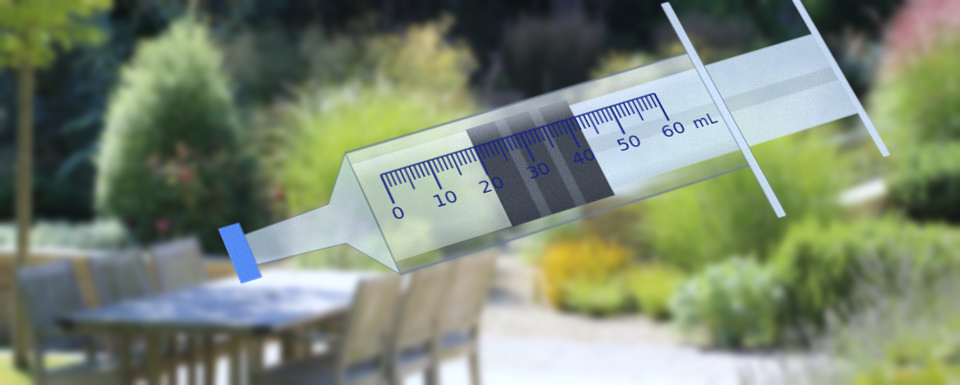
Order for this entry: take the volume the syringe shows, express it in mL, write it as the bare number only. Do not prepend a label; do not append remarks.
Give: 20
